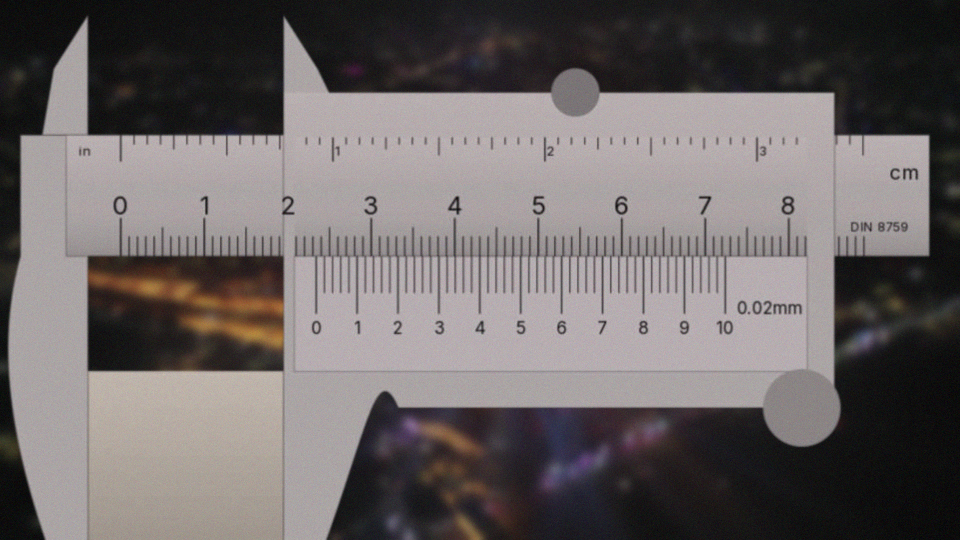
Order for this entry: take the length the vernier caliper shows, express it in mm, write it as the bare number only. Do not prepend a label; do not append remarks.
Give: 23.4
